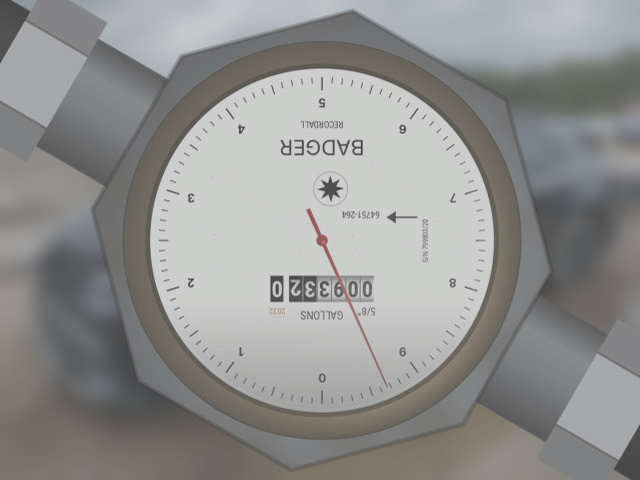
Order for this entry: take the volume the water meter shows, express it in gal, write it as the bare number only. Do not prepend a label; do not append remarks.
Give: 93319.3
